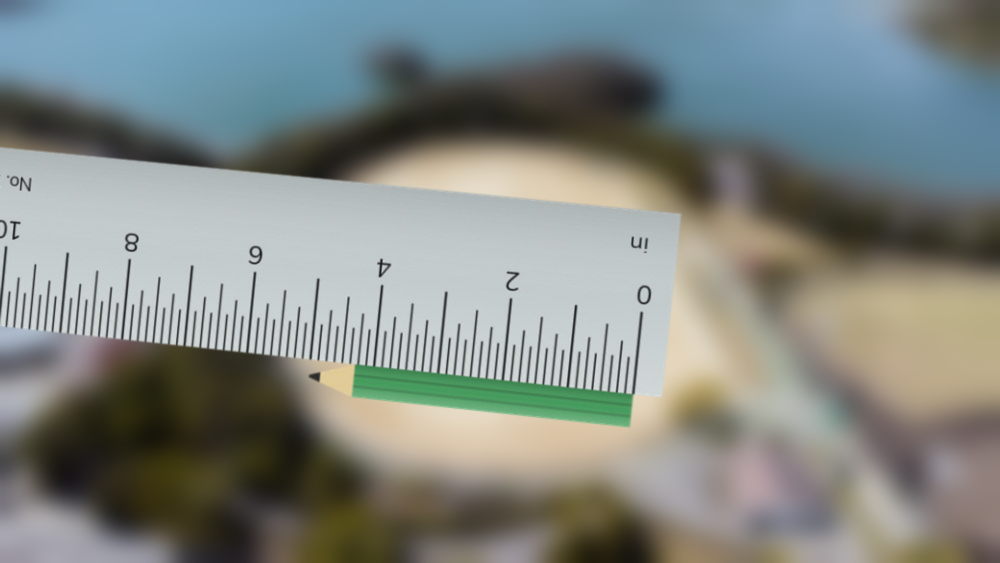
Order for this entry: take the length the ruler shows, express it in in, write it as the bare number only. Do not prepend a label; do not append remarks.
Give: 5
